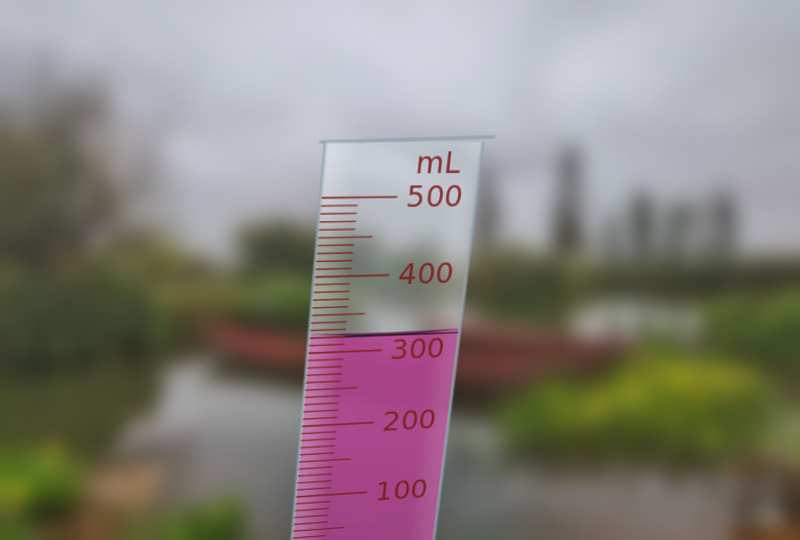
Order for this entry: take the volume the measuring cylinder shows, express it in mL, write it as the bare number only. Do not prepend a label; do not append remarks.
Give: 320
